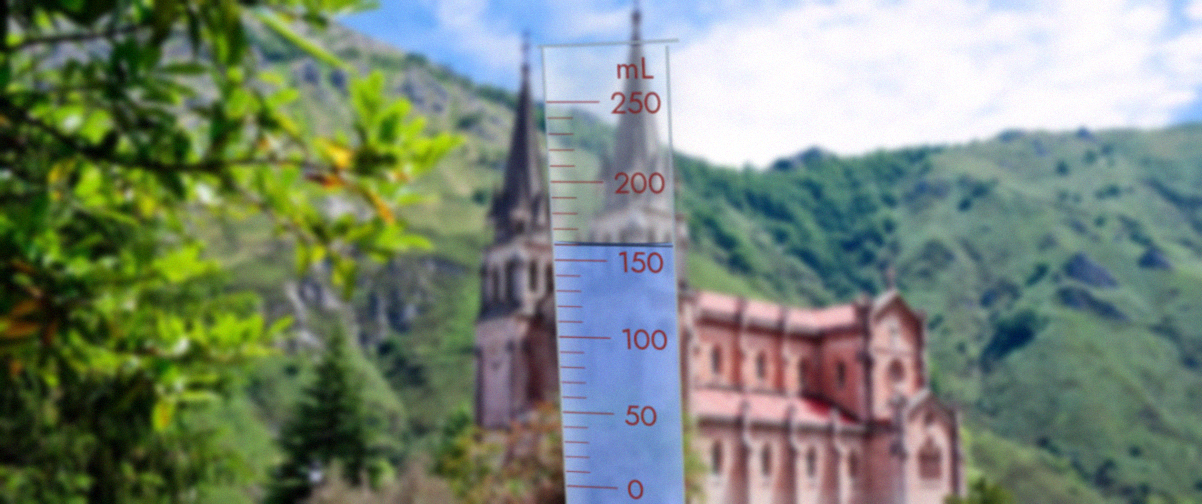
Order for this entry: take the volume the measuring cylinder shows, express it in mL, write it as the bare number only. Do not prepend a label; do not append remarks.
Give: 160
